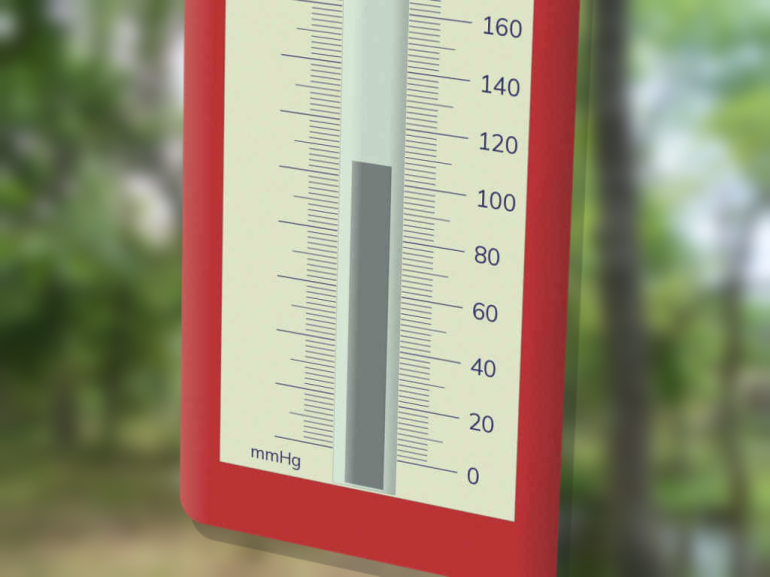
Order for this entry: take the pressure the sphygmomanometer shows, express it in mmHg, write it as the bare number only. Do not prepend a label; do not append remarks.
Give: 106
